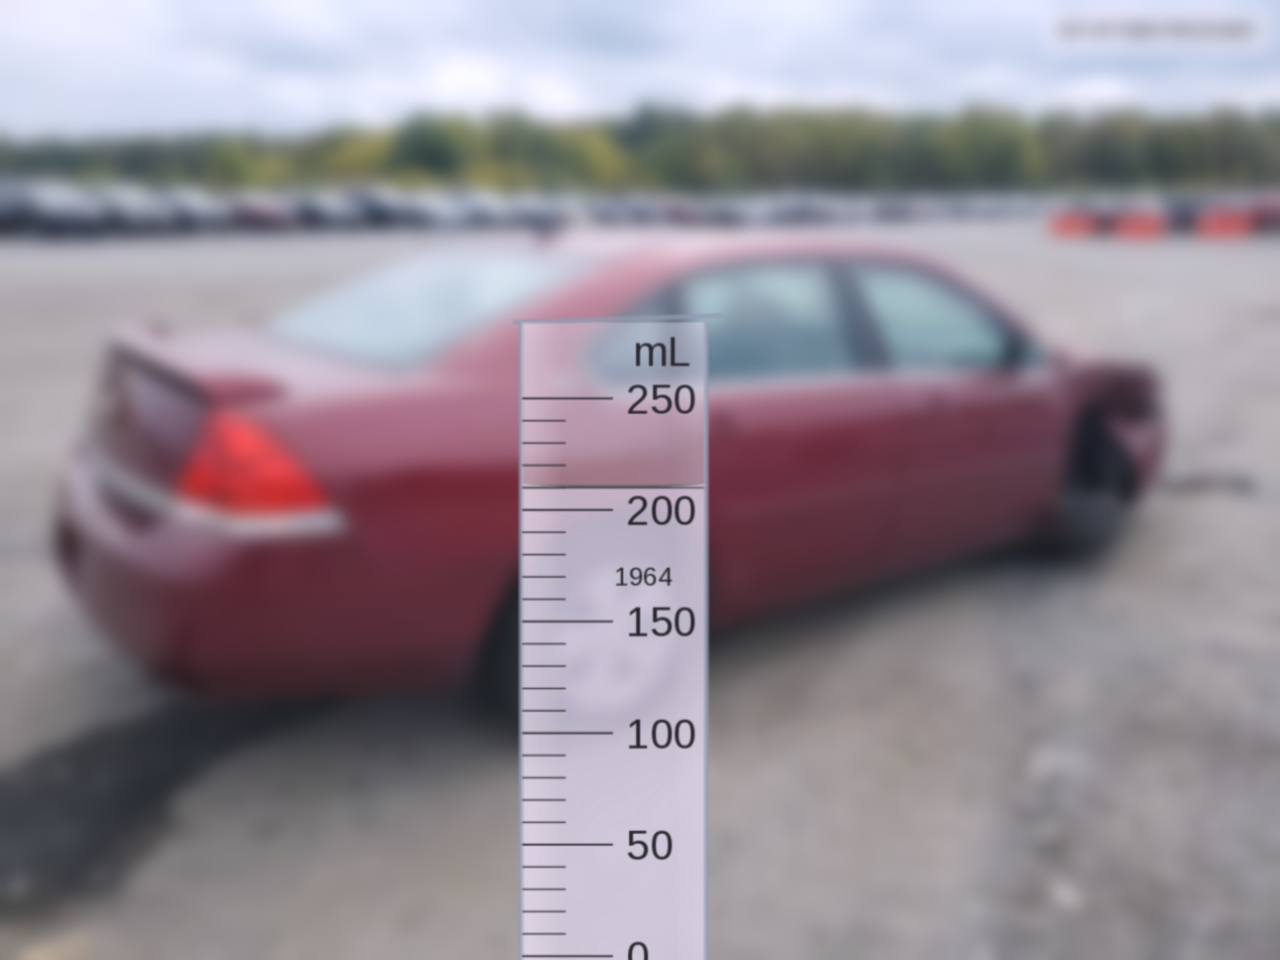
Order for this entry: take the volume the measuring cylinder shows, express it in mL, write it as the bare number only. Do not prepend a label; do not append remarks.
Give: 210
